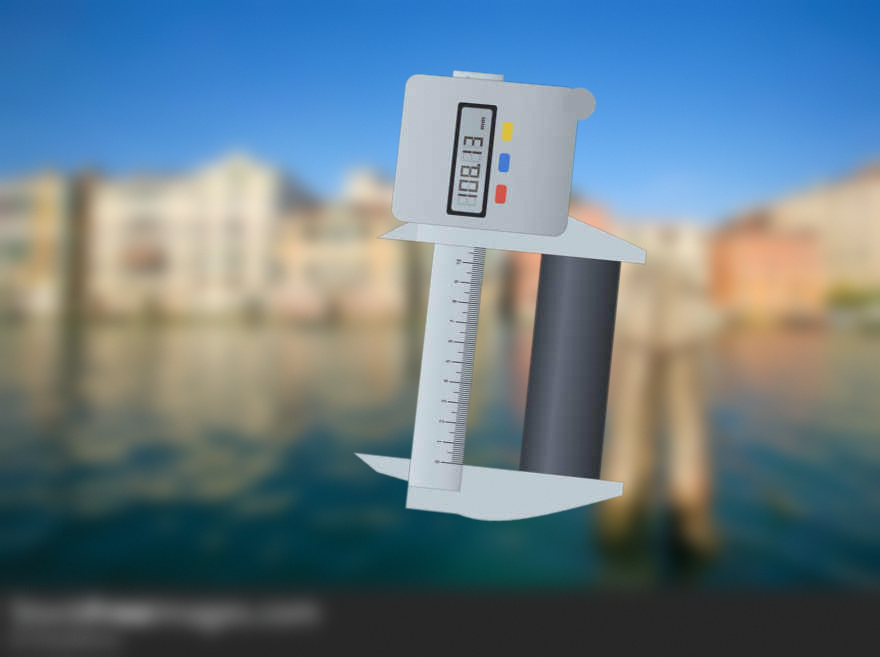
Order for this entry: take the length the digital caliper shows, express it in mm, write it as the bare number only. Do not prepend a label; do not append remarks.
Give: 108.13
